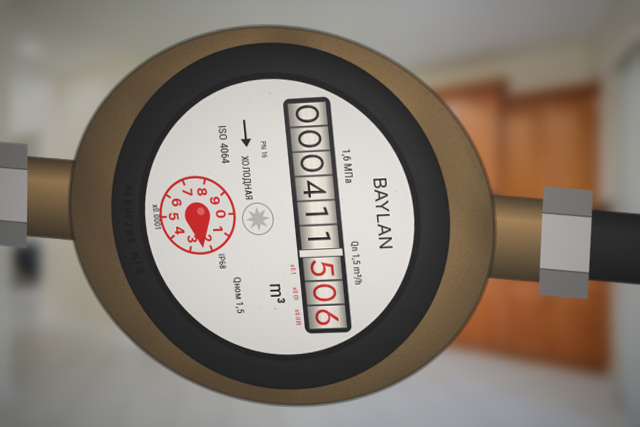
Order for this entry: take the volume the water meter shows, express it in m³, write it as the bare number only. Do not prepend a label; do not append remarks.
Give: 411.5062
